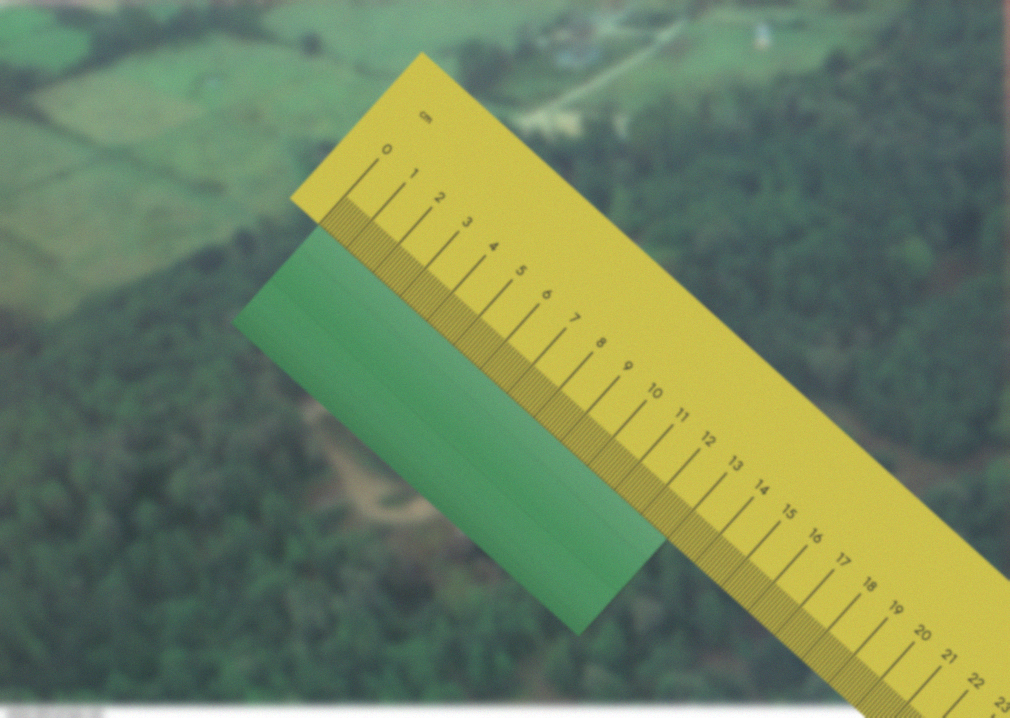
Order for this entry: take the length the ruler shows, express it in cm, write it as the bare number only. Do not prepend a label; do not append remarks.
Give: 13
